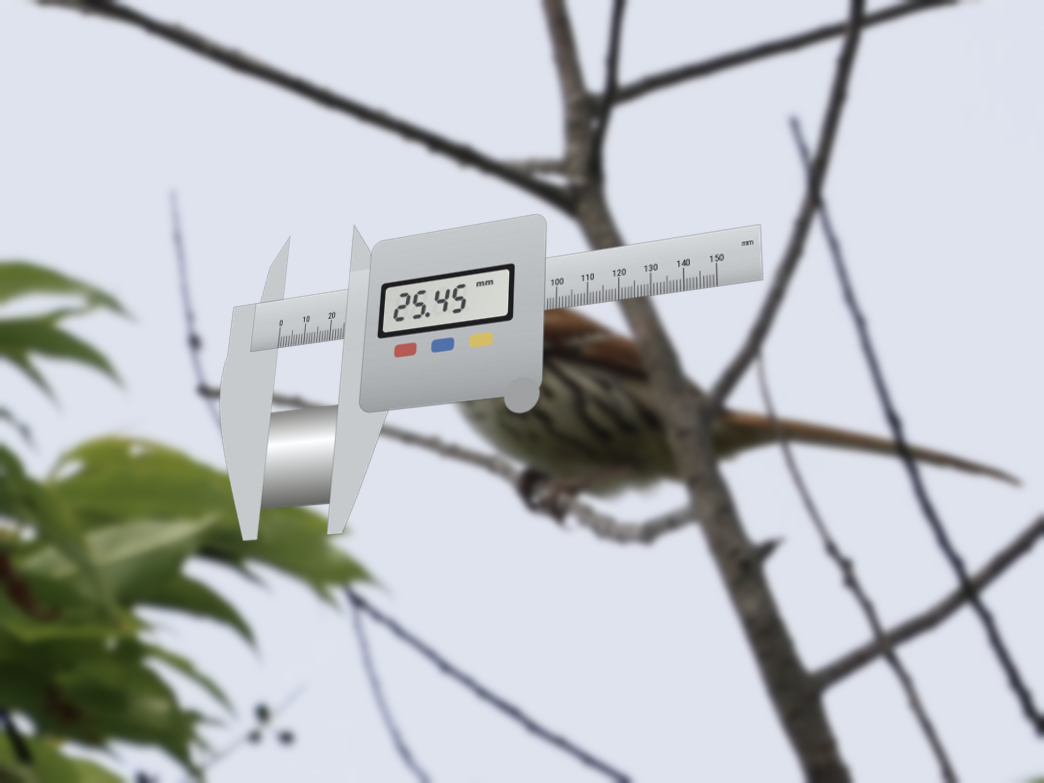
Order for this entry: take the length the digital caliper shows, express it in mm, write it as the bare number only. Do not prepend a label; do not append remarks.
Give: 25.45
